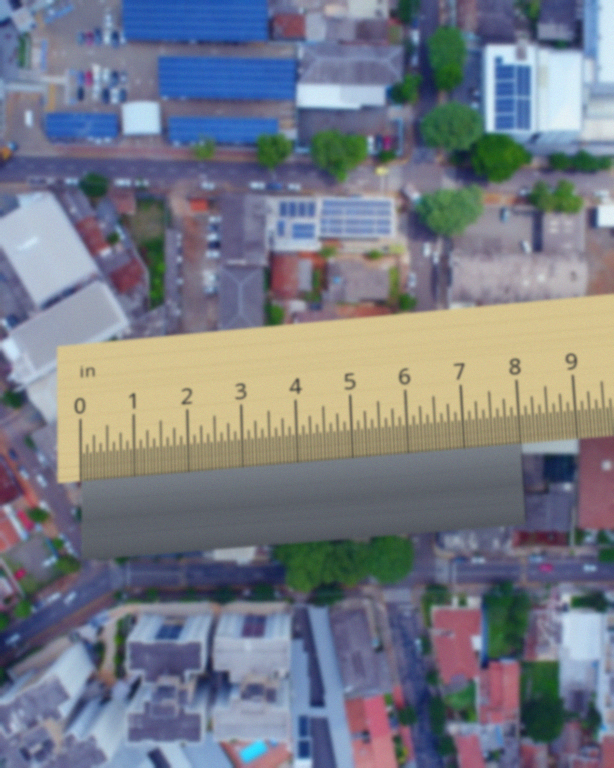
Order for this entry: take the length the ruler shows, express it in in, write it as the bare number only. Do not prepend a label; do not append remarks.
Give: 8
